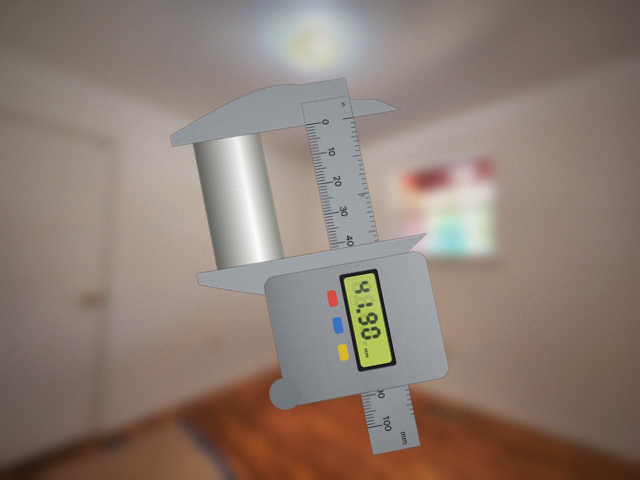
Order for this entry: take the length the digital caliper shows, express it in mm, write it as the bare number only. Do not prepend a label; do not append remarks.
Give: 41.90
